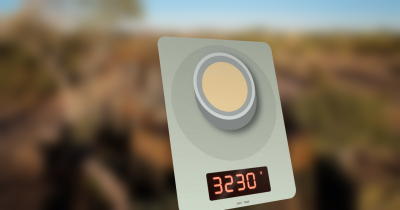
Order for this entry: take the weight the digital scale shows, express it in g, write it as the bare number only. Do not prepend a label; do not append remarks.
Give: 3230
